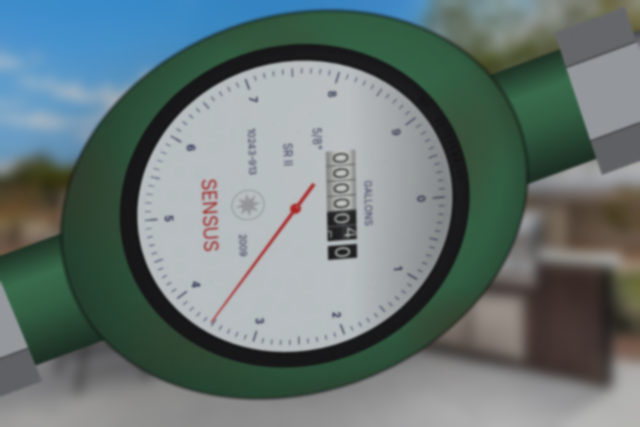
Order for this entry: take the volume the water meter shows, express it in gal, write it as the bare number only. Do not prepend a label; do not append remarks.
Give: 43.5
